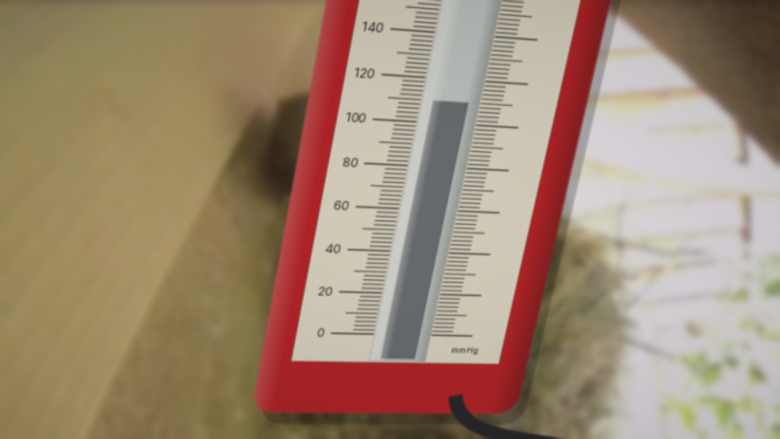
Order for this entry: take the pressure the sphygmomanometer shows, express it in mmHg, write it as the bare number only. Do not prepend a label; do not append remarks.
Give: 110
